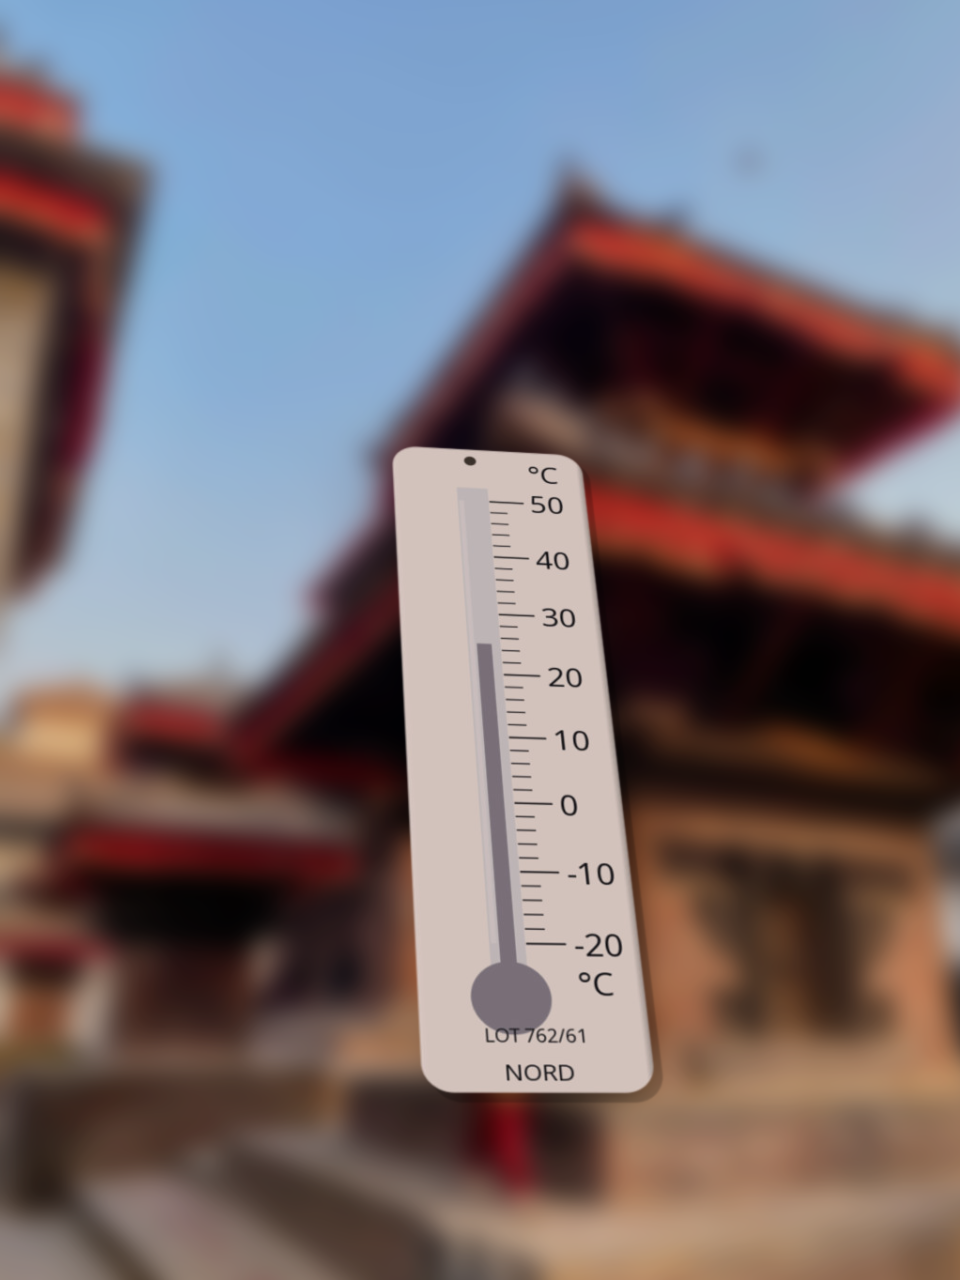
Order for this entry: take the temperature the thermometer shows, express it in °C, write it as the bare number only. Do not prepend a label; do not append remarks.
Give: 25
